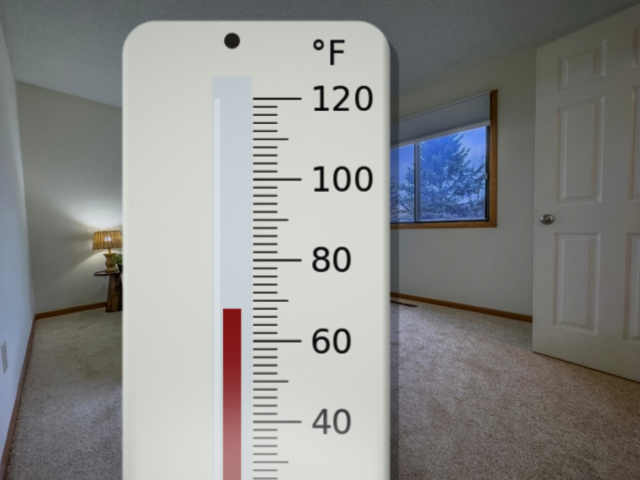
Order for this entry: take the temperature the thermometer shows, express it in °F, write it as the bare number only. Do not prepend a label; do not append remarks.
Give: 68
